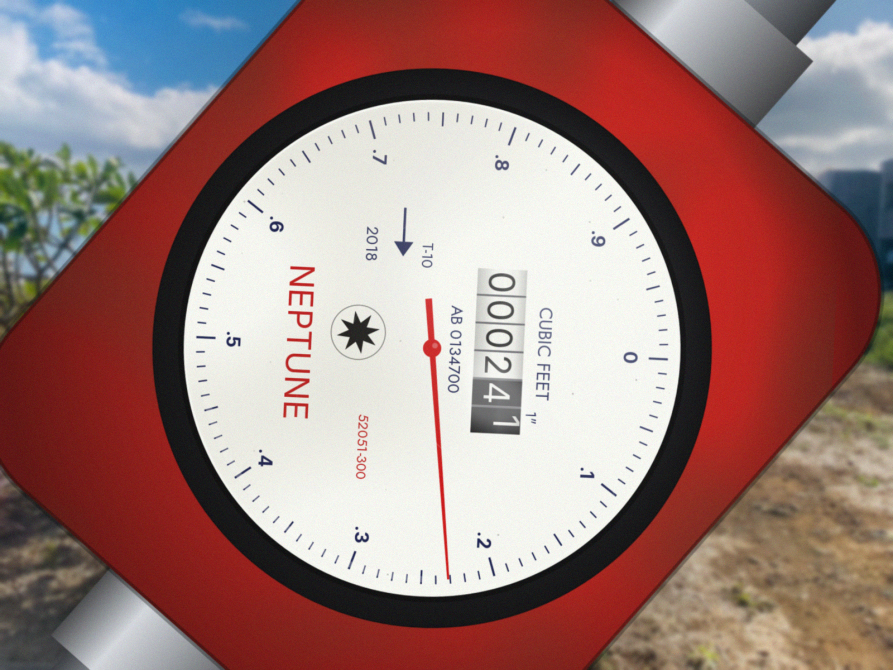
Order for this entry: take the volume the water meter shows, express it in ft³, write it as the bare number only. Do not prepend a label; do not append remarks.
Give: 241.23
